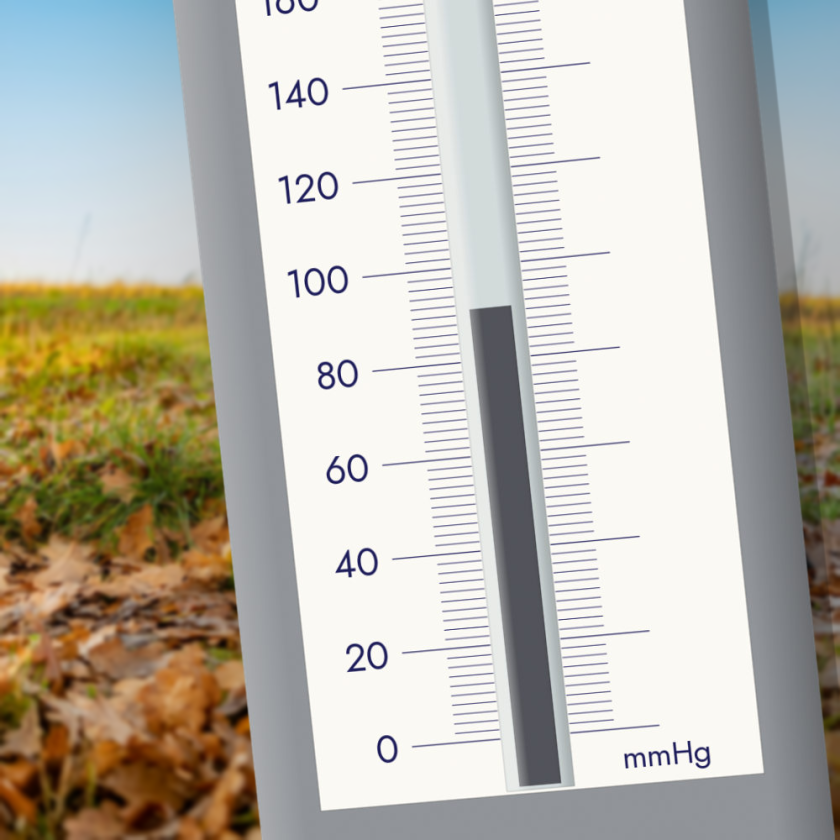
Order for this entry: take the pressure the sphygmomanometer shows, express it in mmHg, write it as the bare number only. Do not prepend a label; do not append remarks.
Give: 91
